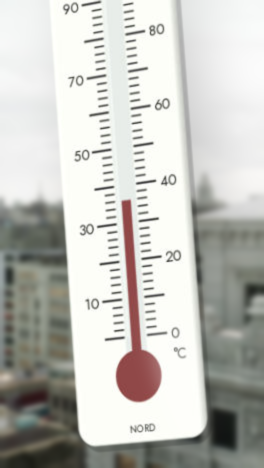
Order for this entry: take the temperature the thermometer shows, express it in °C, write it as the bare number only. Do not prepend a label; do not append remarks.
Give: 36
